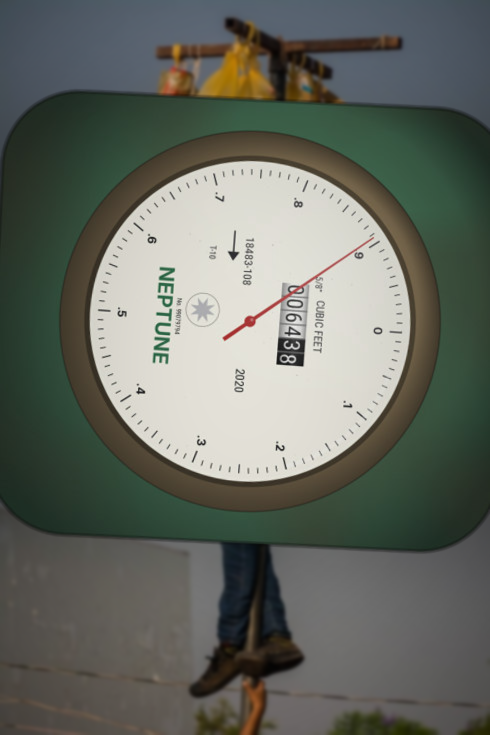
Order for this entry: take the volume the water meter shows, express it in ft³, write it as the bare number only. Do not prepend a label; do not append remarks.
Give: 6437.89
